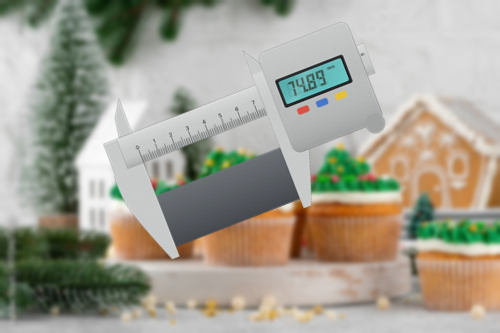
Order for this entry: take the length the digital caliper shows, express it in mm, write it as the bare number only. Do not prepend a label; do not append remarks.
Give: 74.89
